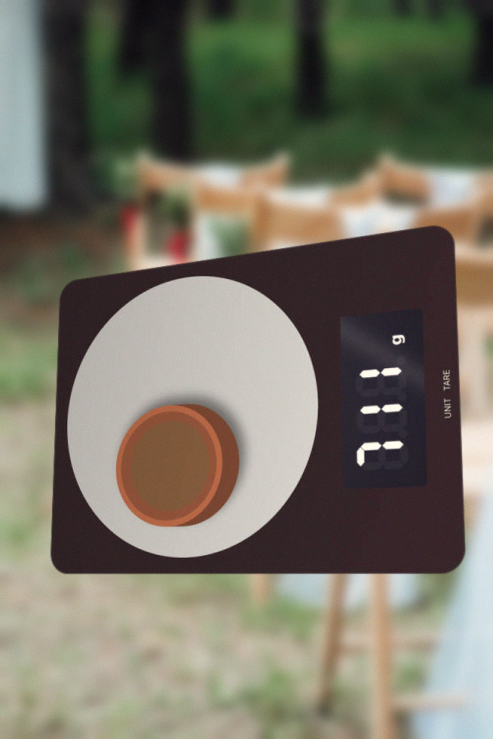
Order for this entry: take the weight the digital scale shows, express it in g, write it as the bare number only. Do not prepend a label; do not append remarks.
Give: 711
